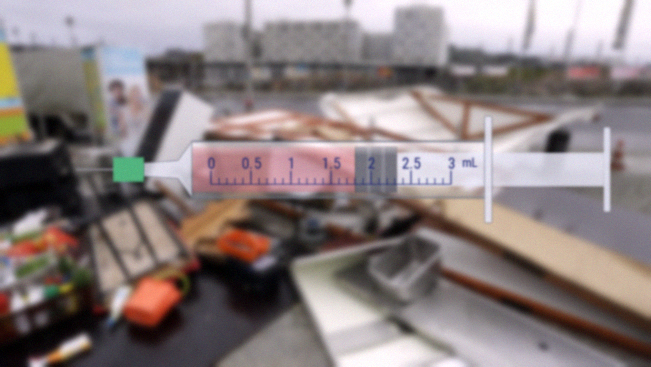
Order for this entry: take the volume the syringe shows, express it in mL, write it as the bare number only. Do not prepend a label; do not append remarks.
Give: 1.8
